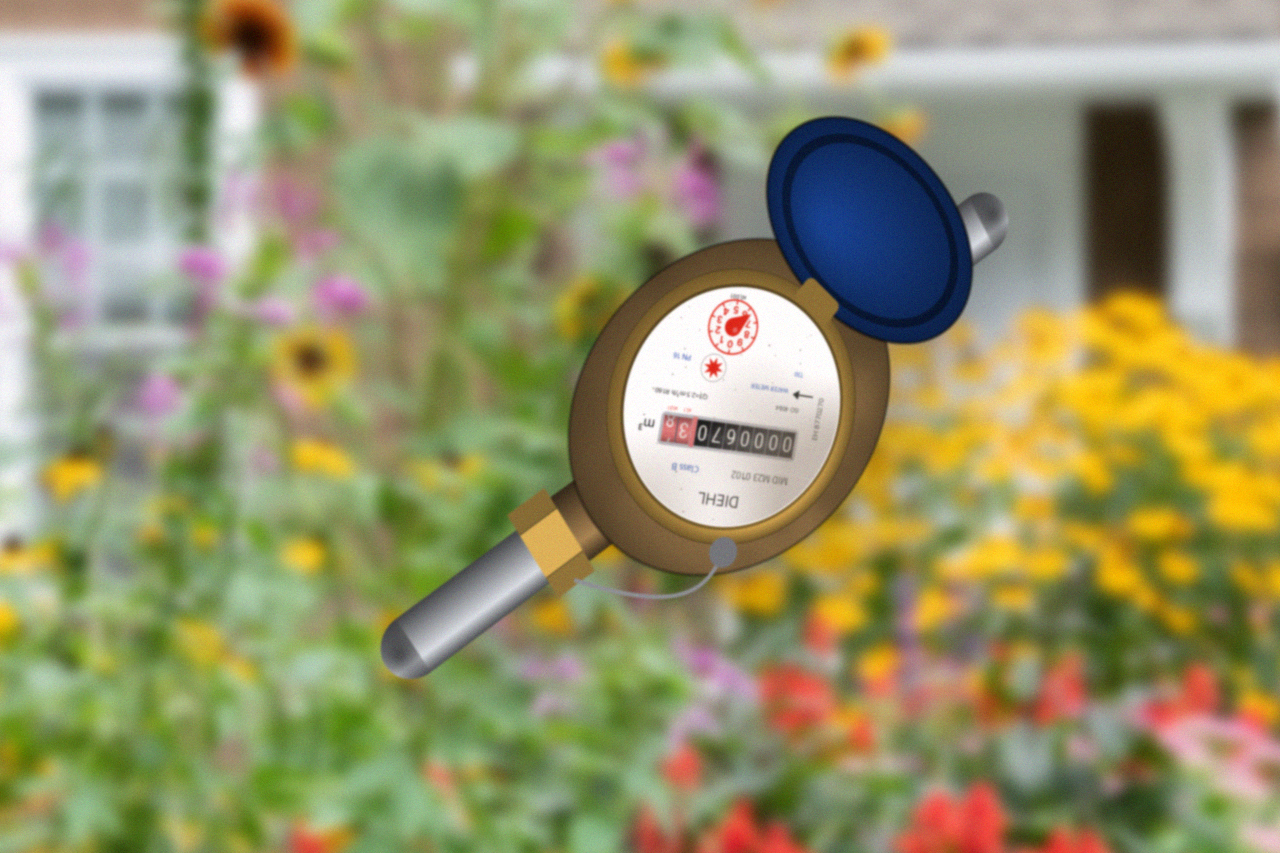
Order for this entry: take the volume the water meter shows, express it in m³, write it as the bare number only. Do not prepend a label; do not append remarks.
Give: 670.376
